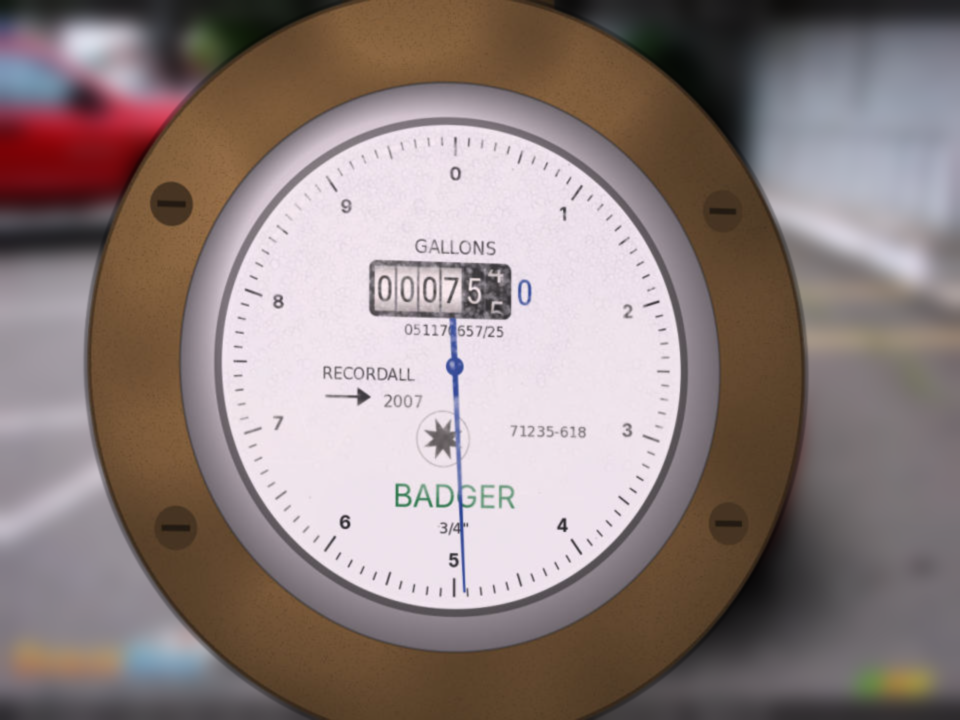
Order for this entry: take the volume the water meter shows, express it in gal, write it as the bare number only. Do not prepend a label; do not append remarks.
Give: 7544.9
